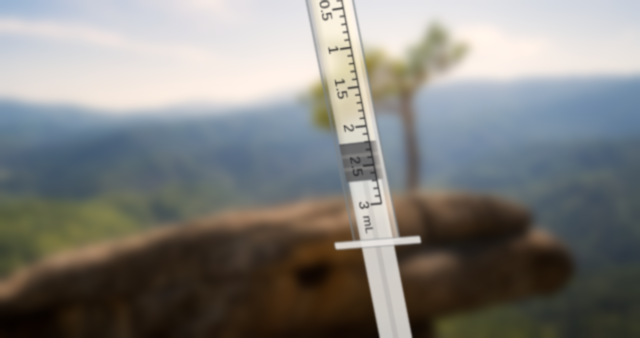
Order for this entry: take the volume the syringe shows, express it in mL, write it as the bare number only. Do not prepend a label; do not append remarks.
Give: 2.2
